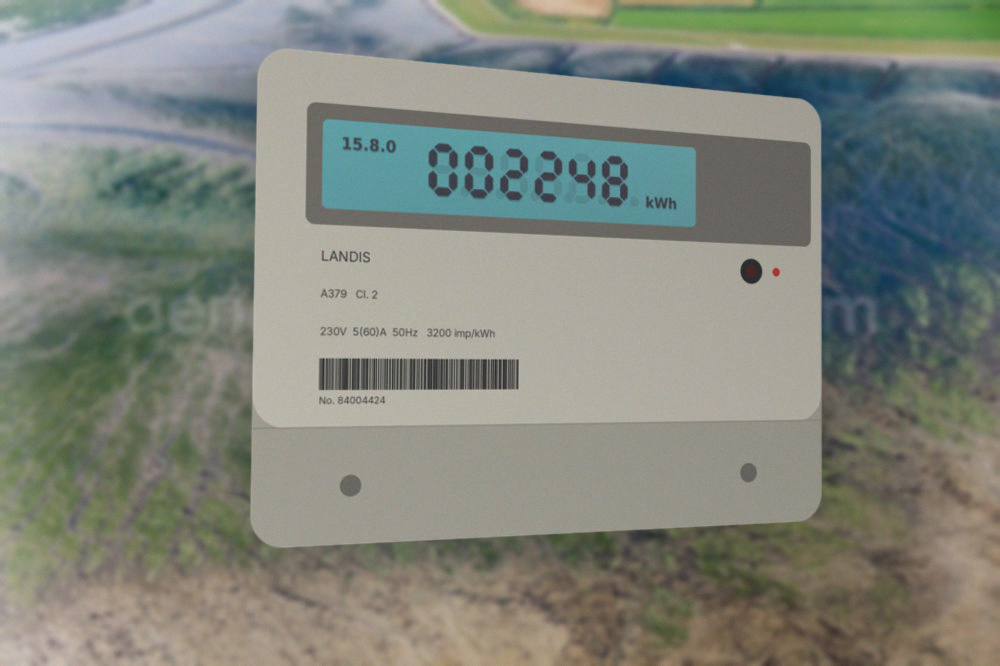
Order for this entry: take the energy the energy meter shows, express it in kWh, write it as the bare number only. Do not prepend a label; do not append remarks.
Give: 2248
